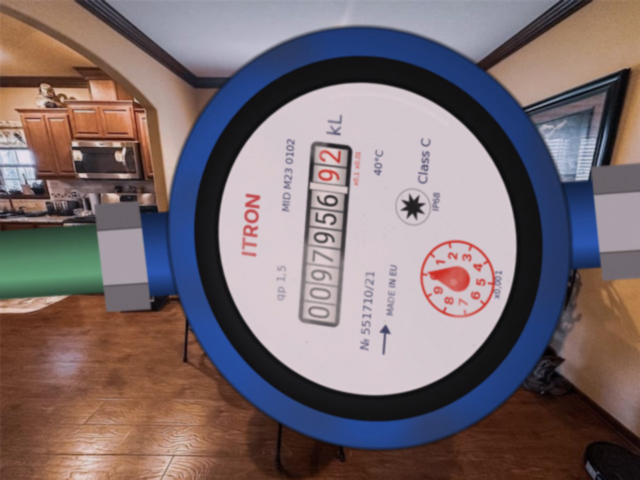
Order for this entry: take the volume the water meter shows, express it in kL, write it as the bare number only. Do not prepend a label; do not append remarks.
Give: 97956.920
